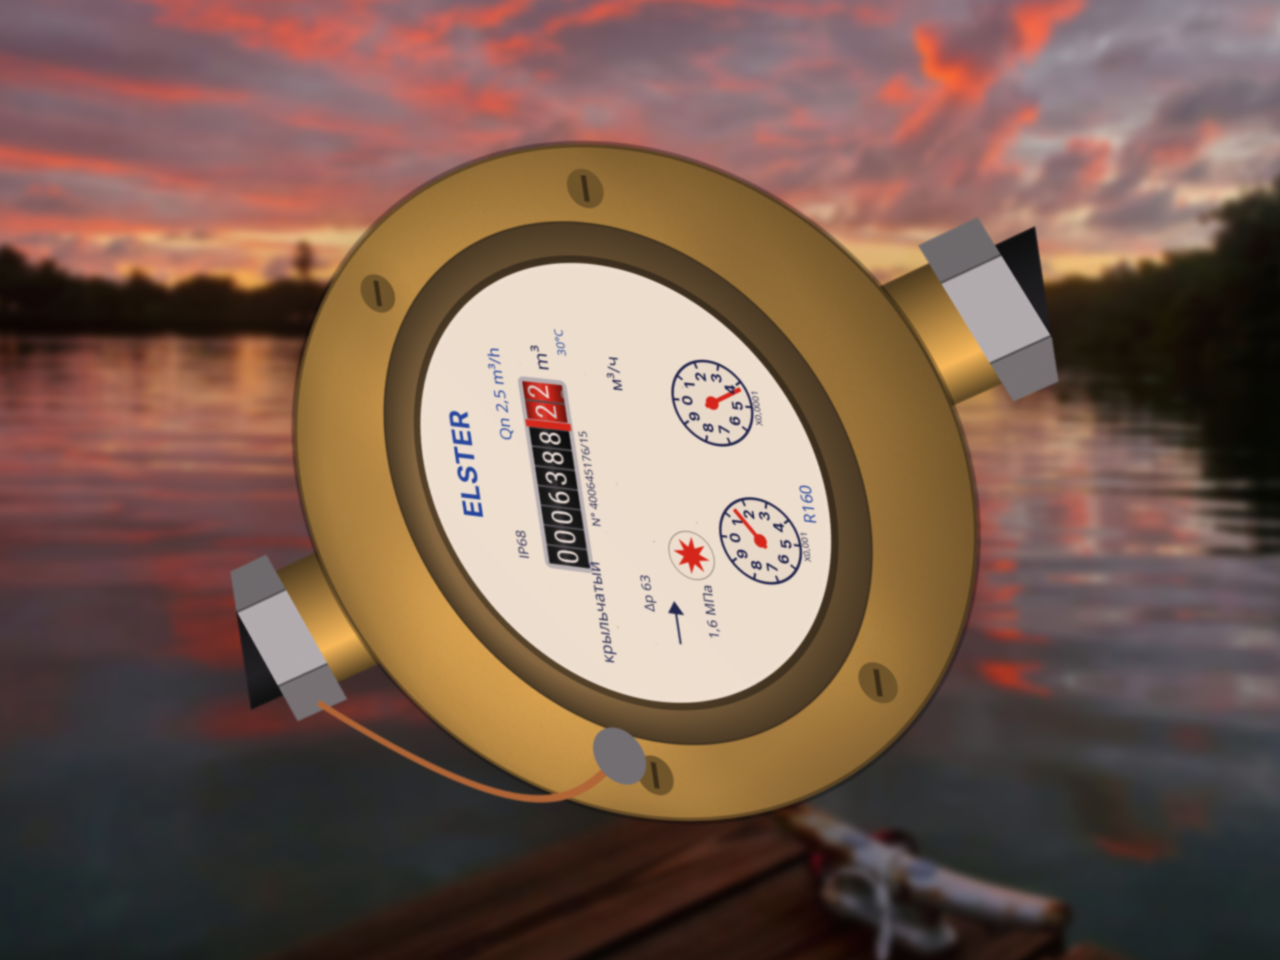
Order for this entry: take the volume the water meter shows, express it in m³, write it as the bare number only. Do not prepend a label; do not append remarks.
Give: 6388.2214
